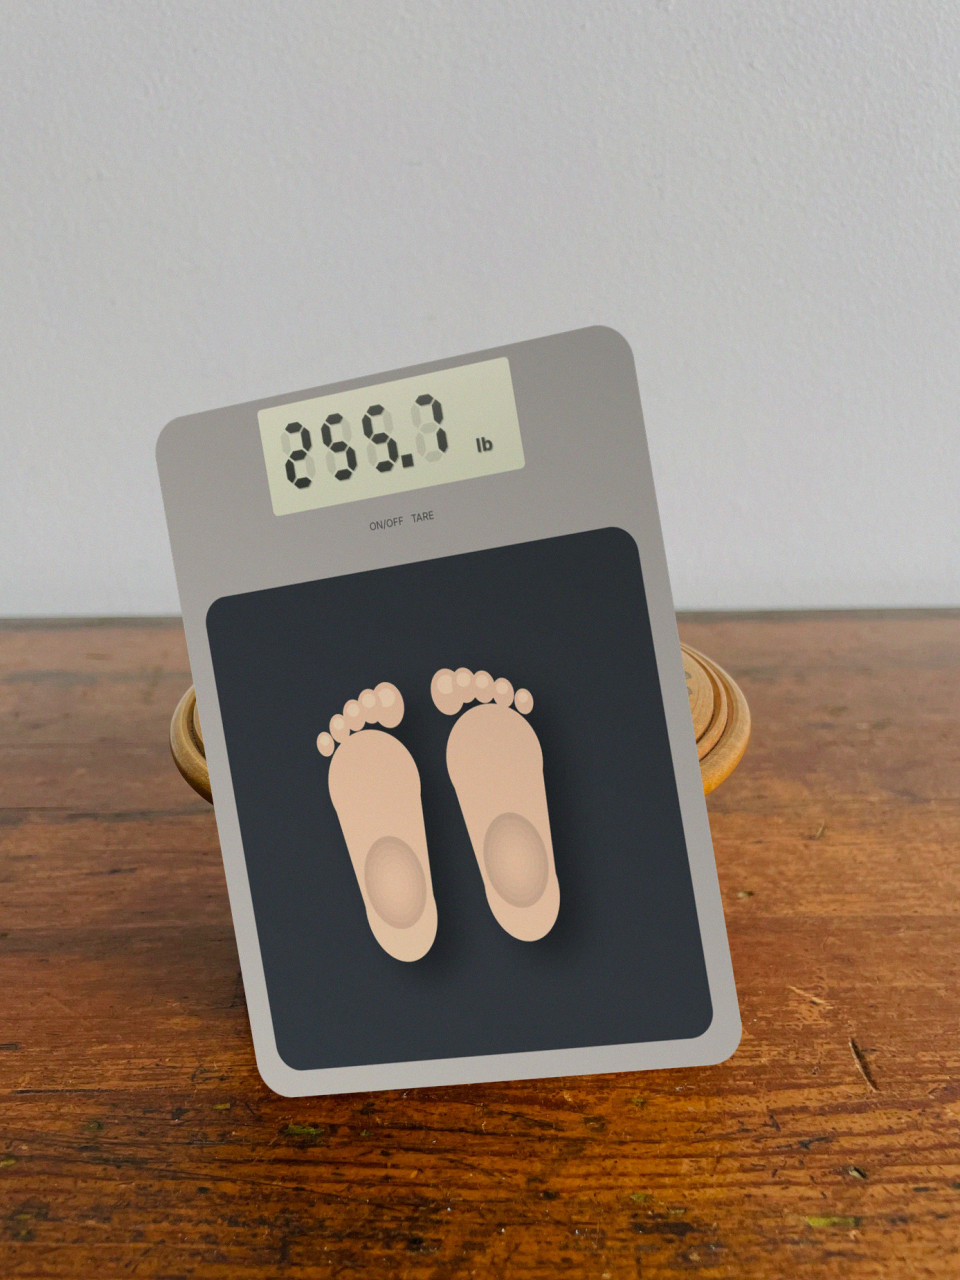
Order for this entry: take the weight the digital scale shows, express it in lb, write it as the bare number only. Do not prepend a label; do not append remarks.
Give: 255.7
